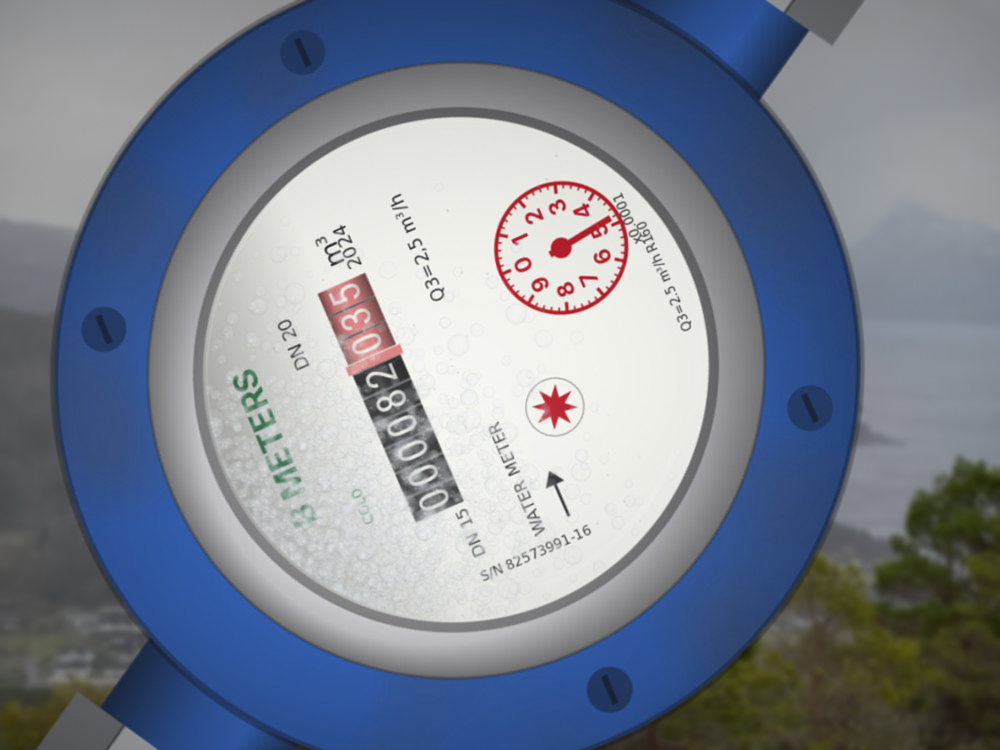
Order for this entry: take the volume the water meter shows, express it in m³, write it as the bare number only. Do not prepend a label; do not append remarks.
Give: 82.0354
